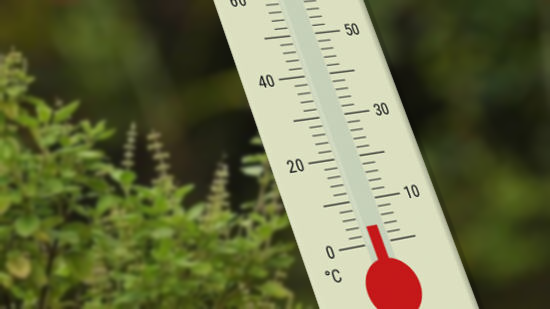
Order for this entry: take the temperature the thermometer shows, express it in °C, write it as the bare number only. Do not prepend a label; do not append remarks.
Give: 4
